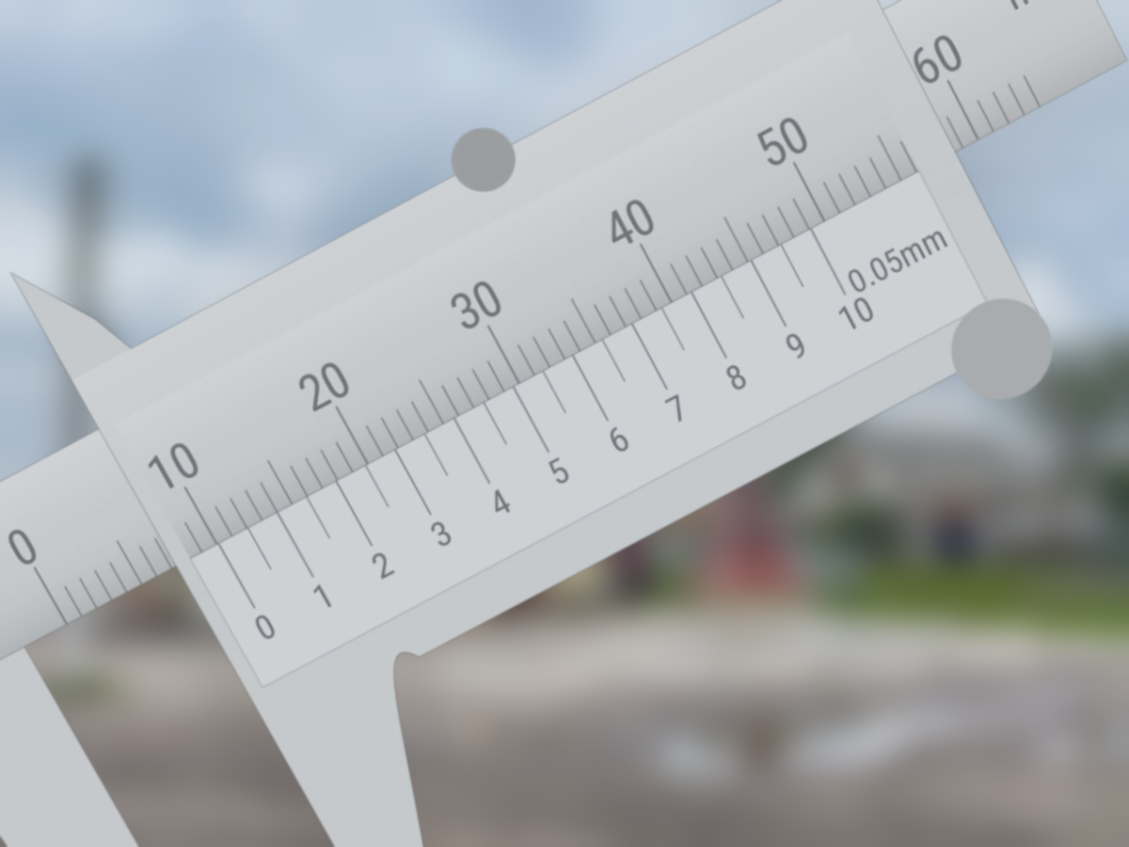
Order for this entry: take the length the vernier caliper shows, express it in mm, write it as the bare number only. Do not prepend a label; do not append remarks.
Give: 10.1
